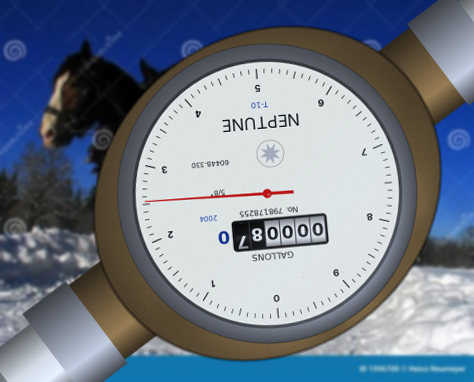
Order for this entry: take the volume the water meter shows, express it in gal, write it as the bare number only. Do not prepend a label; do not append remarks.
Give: 872.5
